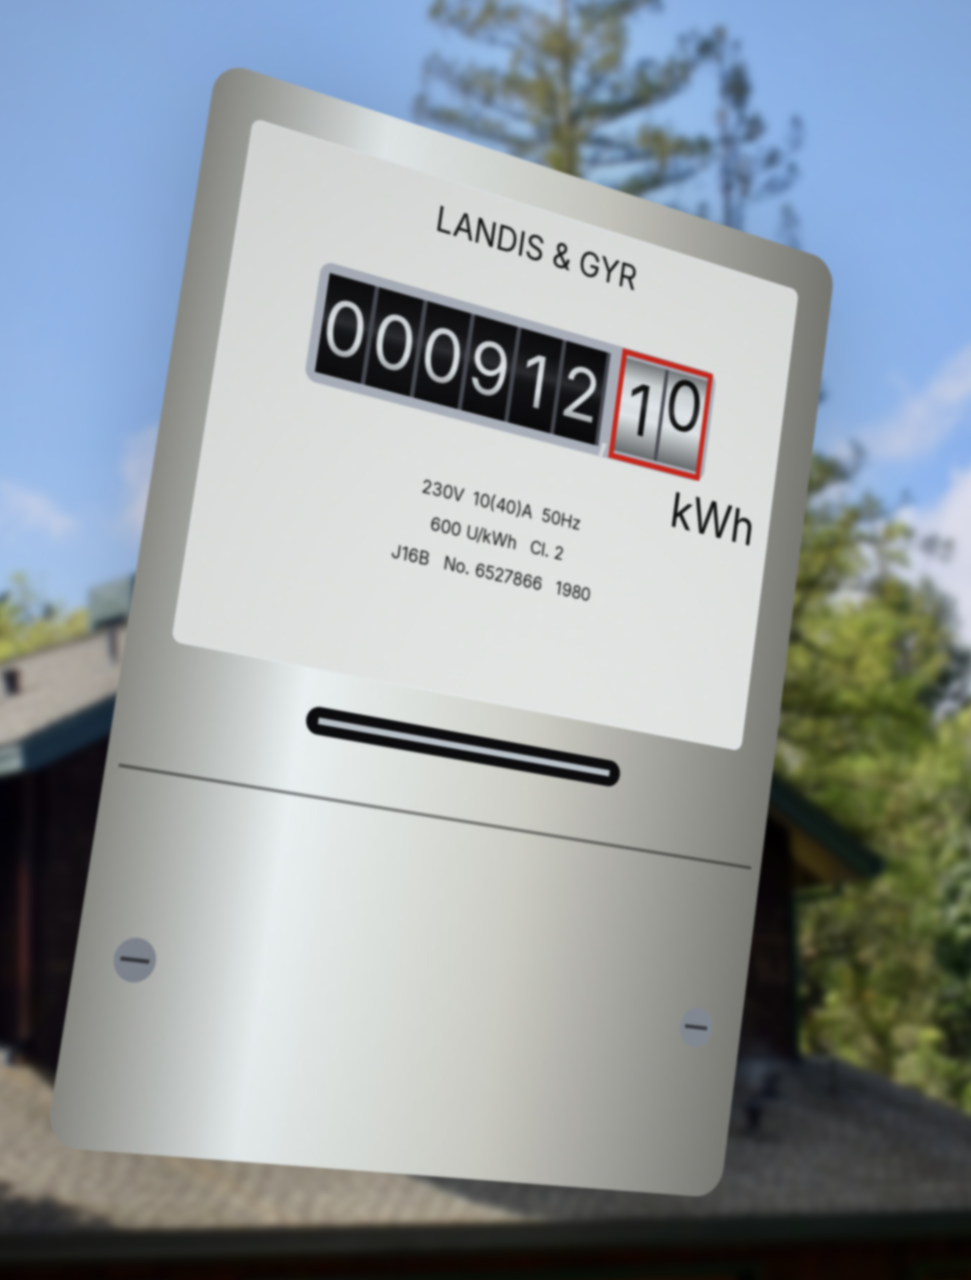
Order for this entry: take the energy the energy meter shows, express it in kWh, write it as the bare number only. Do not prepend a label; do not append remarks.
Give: 912.10
